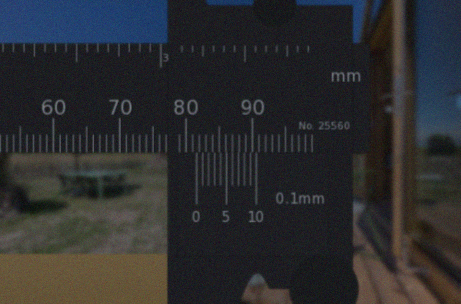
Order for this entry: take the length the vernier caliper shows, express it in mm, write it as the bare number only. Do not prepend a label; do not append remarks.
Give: 81.6
